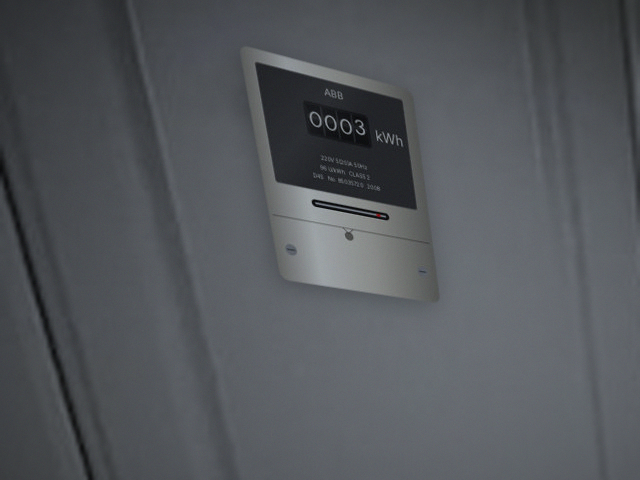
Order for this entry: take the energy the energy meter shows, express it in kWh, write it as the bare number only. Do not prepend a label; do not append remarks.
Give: 3
